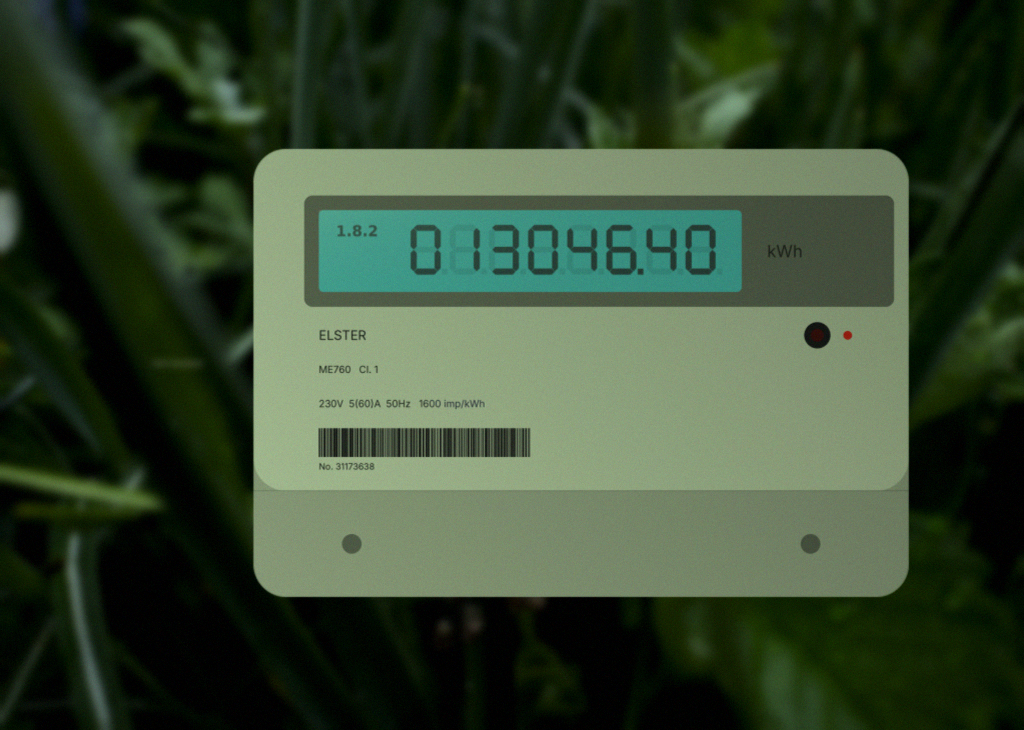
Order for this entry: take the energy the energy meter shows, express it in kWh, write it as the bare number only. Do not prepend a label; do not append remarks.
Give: 13046.40
